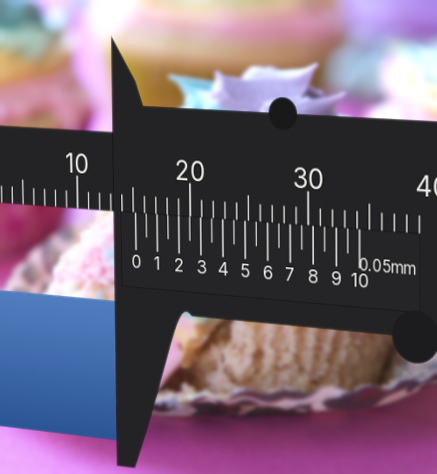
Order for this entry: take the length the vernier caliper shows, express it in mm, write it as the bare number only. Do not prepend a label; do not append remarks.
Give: 15.2
